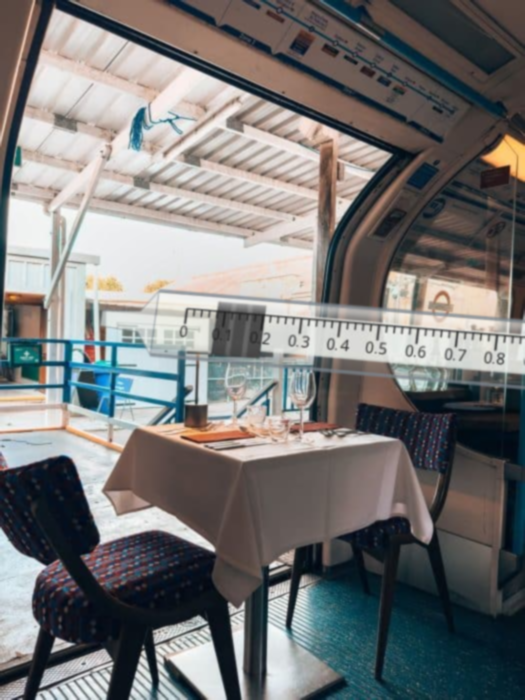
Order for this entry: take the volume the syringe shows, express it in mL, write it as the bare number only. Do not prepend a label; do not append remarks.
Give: 0.08
